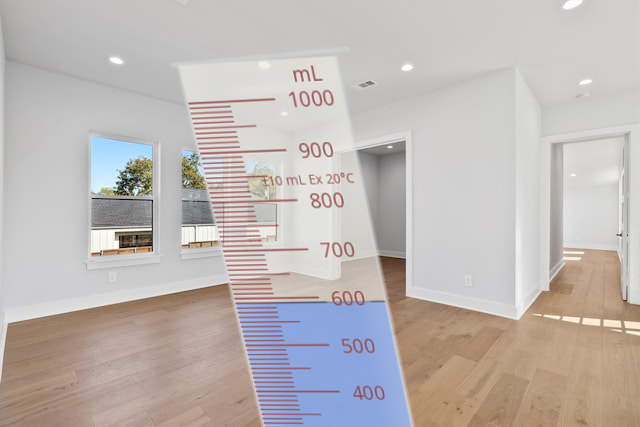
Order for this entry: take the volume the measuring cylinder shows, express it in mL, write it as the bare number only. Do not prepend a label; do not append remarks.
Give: 590
